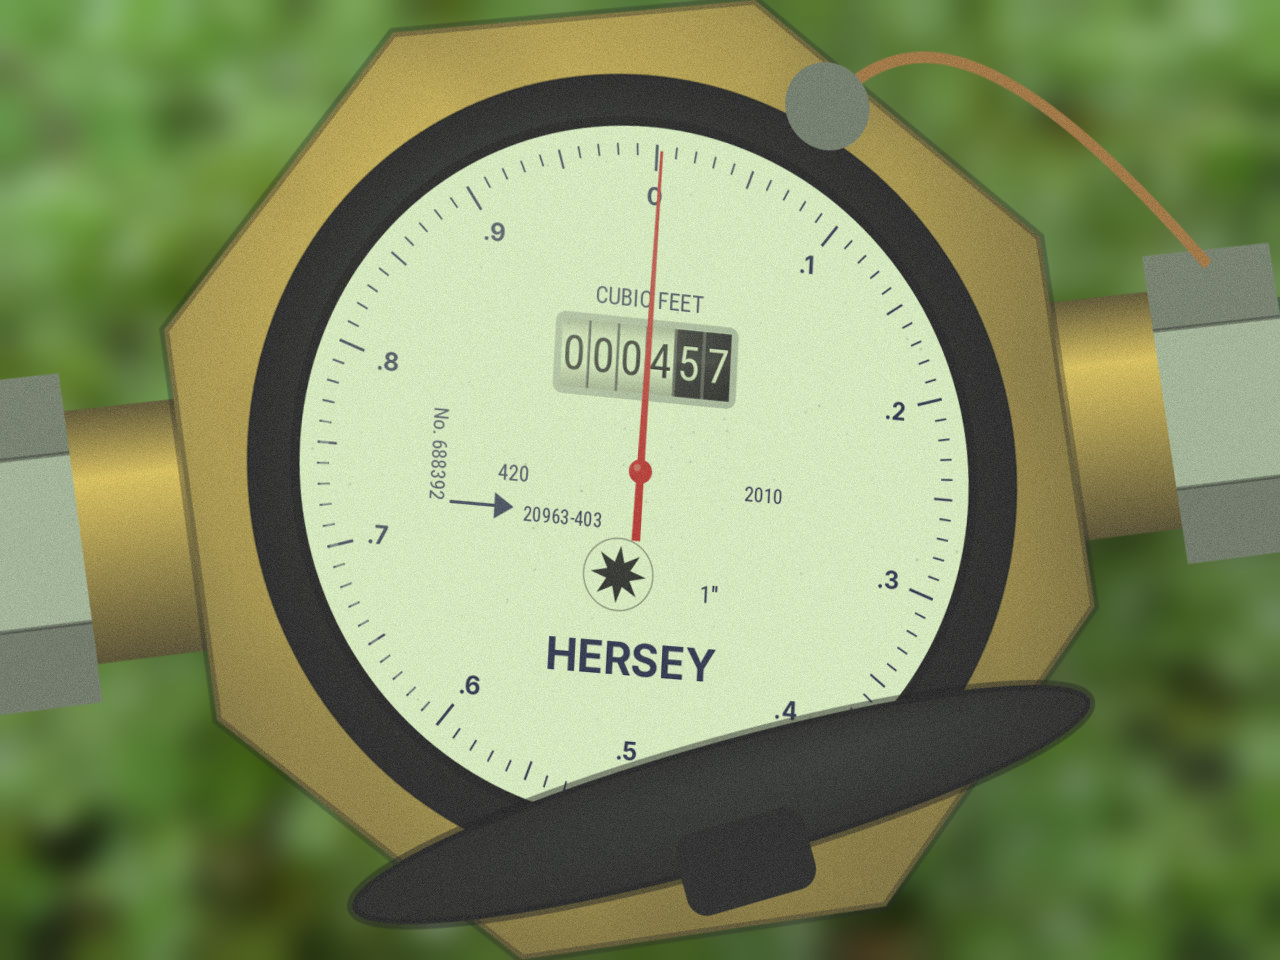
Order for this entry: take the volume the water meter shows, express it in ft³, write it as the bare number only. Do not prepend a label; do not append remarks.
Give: 457.00
